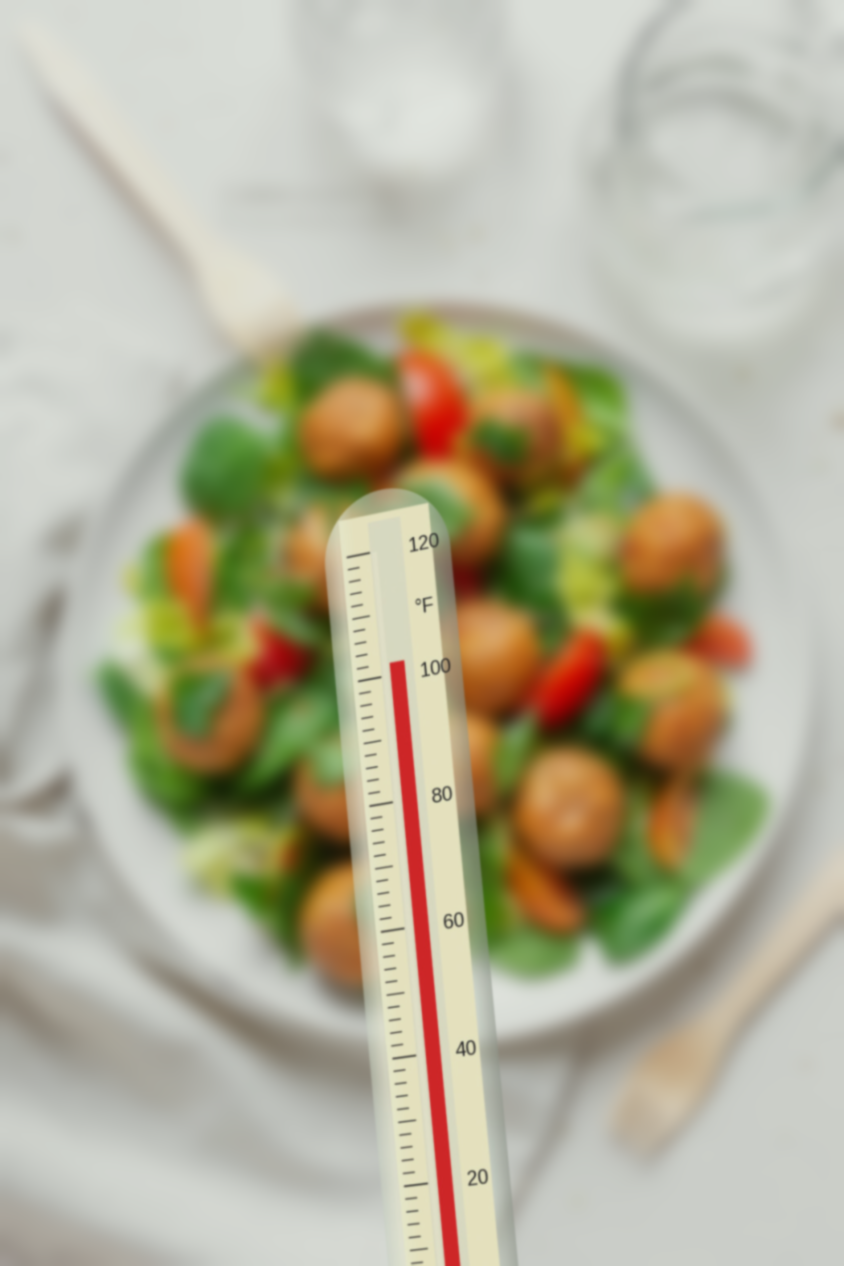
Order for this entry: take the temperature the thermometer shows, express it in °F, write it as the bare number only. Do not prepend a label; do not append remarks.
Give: 102
